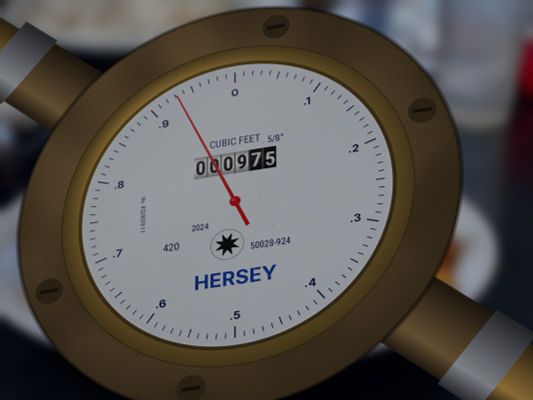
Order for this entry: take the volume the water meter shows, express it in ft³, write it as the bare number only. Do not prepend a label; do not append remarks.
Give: 974.93
